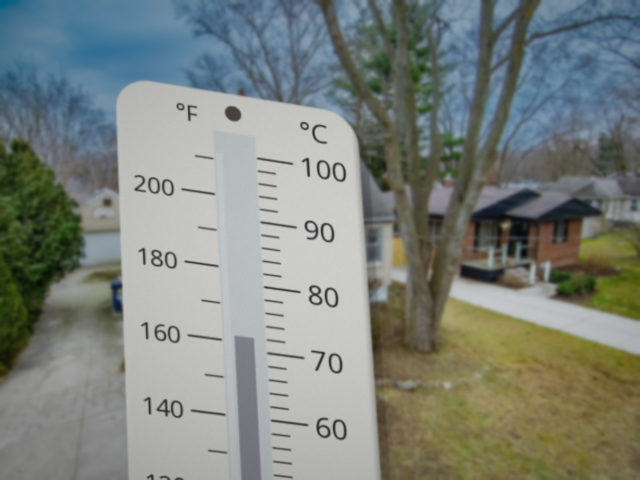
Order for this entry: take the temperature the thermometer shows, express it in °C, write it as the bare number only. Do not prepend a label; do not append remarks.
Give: 72
